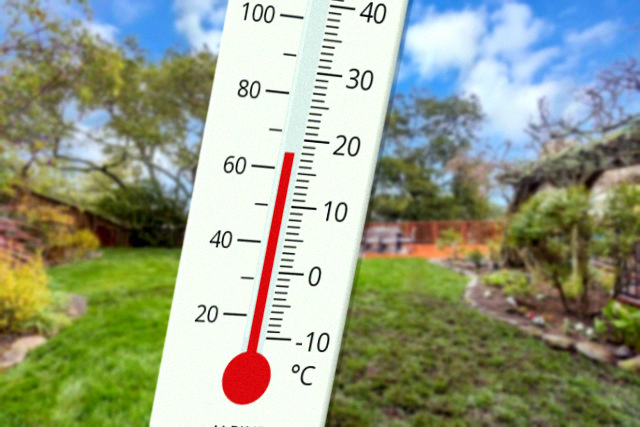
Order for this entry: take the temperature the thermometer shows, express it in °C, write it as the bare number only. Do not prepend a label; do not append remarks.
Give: 18
